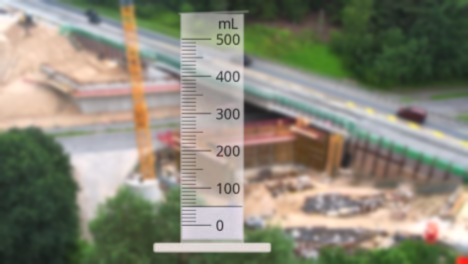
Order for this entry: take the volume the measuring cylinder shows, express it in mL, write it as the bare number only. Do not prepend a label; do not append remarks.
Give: 50
